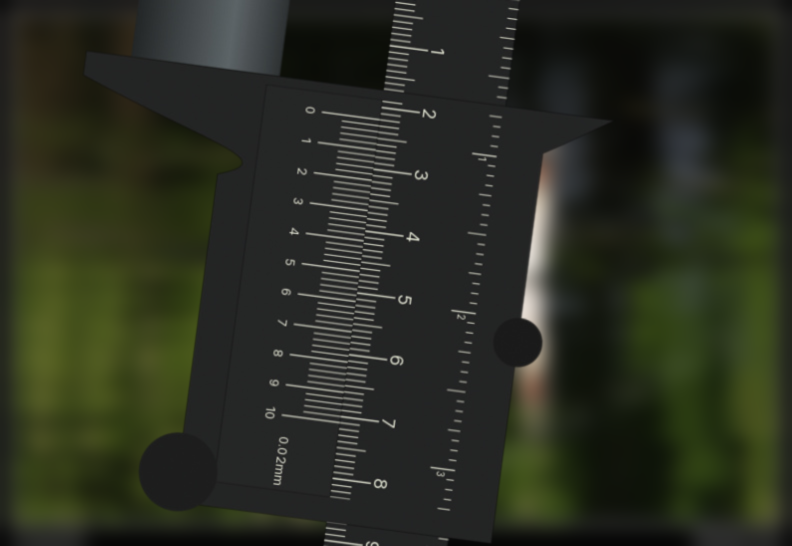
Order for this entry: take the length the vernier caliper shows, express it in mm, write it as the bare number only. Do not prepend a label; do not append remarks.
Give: 22.0
